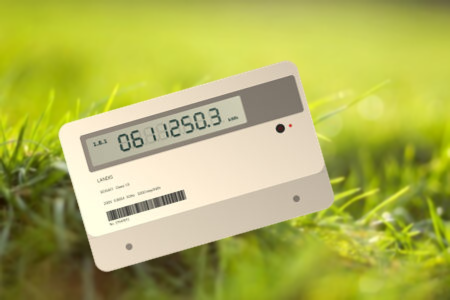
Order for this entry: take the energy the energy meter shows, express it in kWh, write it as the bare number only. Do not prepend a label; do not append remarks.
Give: 611250.3
